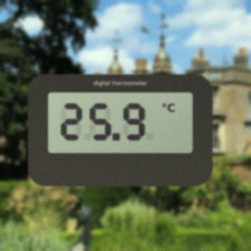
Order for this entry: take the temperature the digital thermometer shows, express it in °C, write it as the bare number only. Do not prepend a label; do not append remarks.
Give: 25.9
